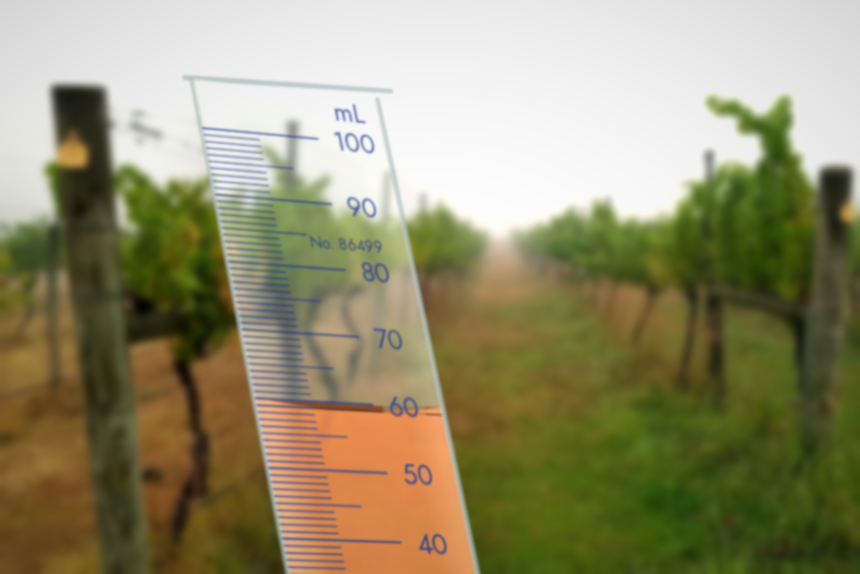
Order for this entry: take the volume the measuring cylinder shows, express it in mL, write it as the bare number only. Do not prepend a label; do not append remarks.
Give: 59
